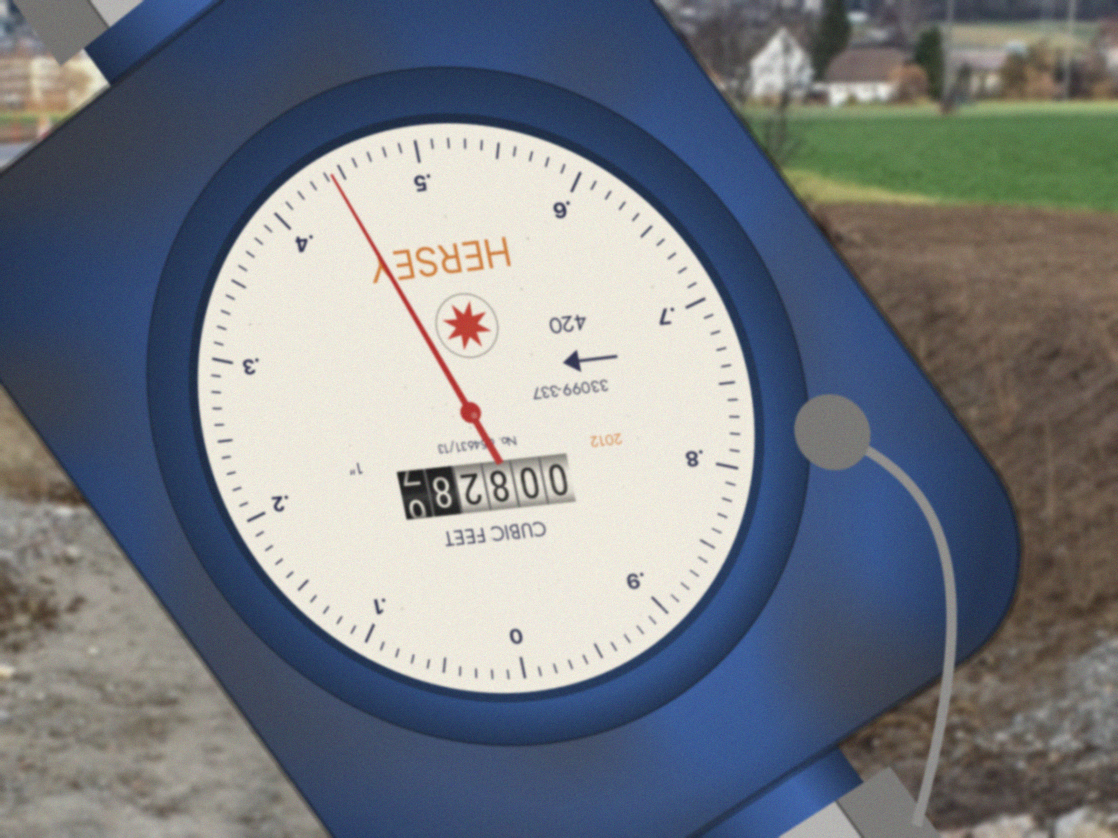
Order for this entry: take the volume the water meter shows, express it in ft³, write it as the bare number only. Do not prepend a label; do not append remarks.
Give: 8286.44
